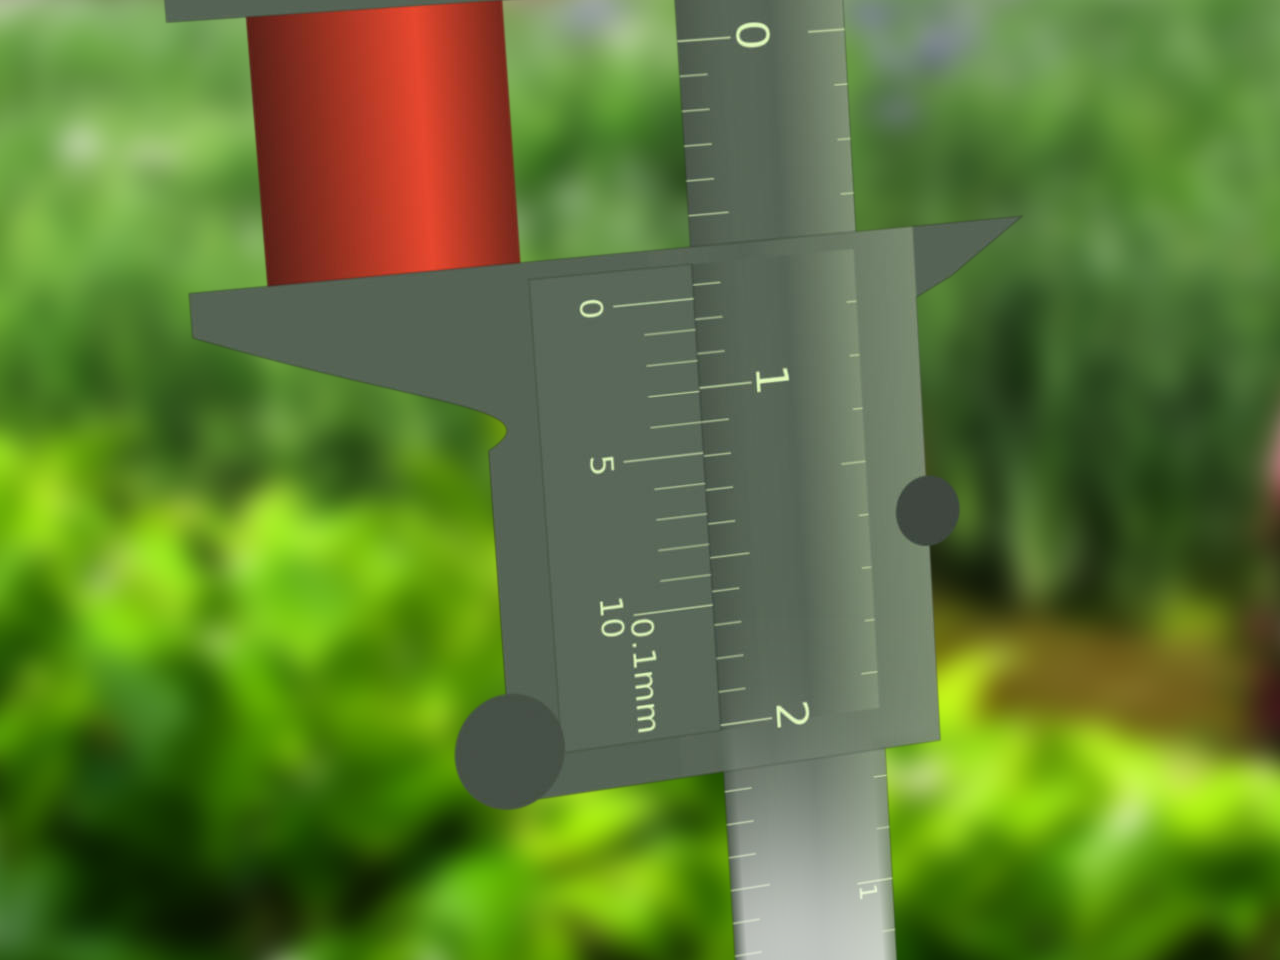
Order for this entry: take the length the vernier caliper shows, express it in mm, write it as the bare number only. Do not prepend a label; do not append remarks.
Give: 7.4
